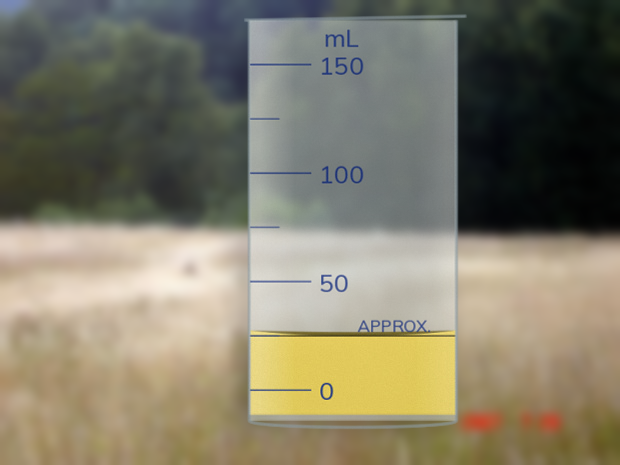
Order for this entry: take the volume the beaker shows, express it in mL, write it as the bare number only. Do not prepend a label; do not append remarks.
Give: 25
